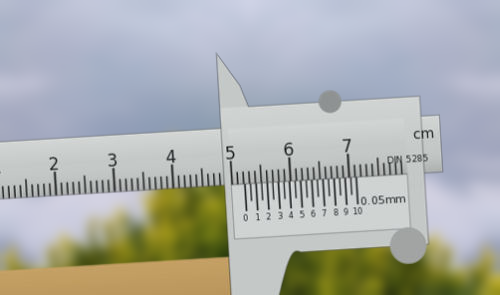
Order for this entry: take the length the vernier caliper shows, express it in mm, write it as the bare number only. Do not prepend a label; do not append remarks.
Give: 52.2
